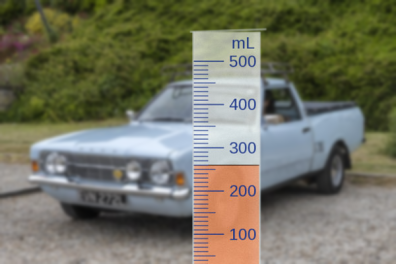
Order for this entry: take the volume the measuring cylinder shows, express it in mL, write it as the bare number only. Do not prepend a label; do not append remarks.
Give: 260
